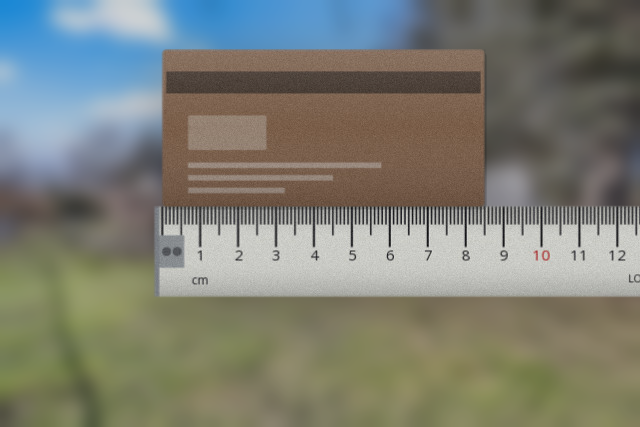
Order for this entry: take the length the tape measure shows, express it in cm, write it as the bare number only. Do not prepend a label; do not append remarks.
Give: 8.5
